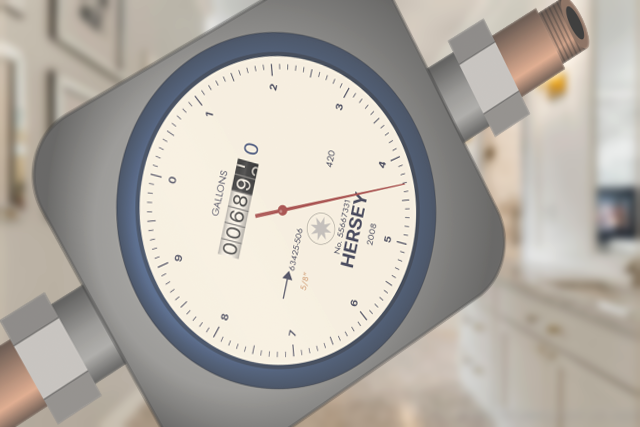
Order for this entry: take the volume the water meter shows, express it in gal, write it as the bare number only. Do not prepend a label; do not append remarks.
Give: 68914.3
